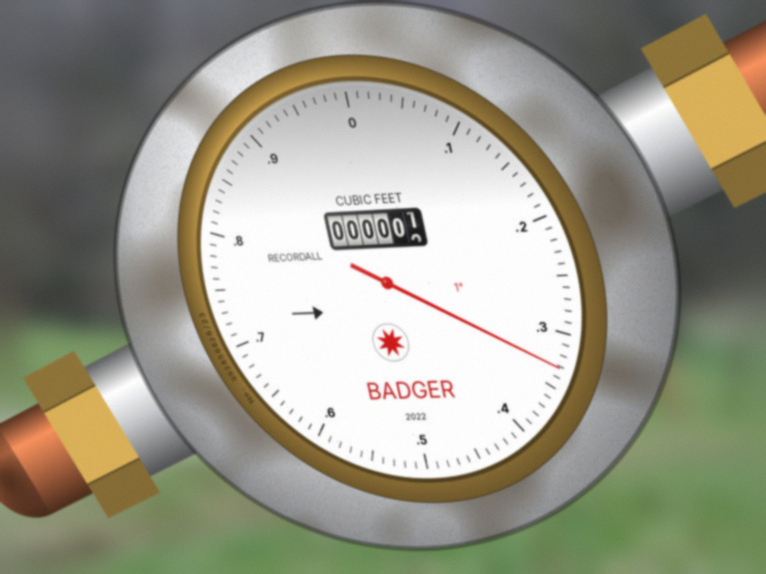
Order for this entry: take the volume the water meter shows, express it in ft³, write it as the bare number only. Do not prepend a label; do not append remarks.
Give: 1.33
